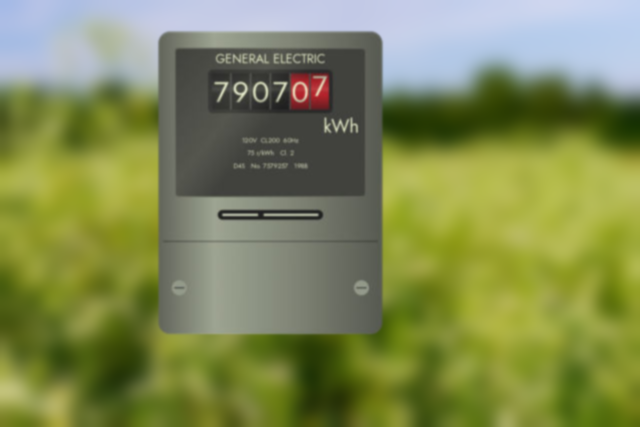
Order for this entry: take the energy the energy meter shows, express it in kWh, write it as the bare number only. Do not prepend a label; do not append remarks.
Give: 7907.07
